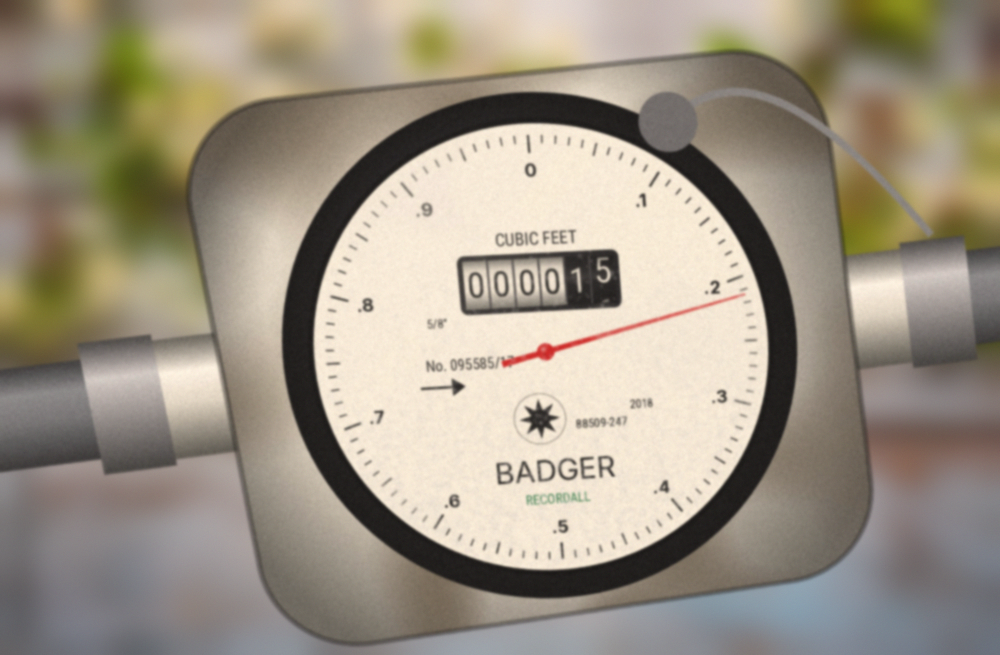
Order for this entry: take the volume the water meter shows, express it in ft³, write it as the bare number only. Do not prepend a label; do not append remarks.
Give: 15.21
